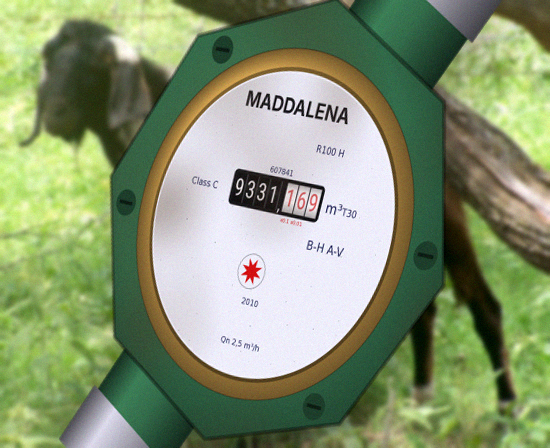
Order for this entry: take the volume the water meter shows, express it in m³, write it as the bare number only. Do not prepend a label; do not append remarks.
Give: 9331.169
